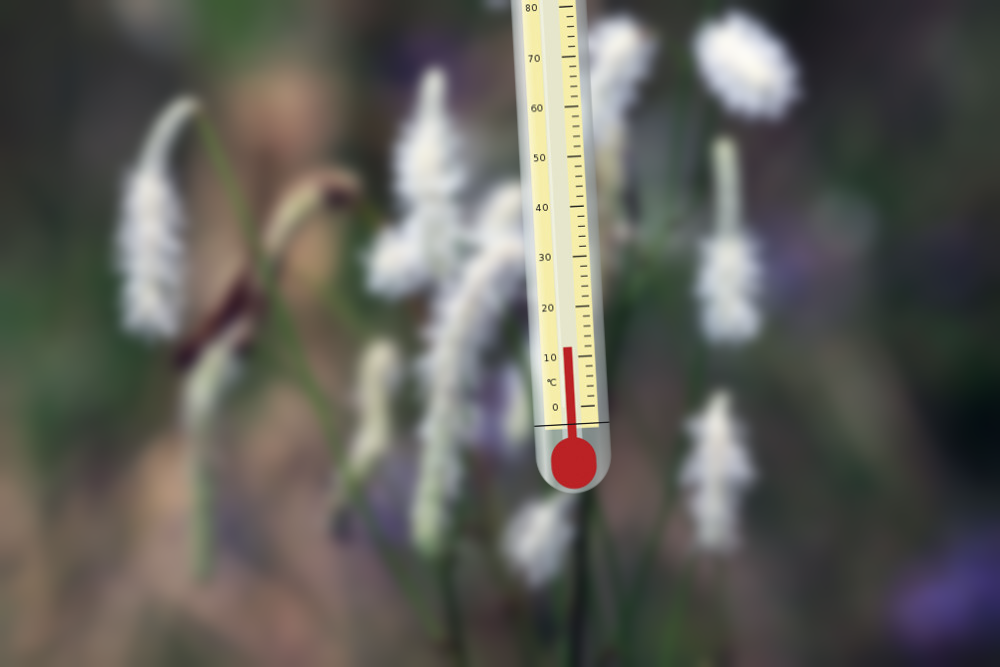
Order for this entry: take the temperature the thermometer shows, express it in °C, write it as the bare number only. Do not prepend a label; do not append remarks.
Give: 12
